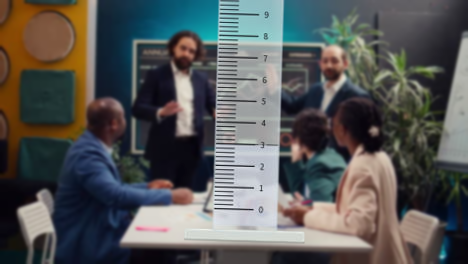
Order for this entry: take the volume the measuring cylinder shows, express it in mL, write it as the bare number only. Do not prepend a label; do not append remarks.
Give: 3
